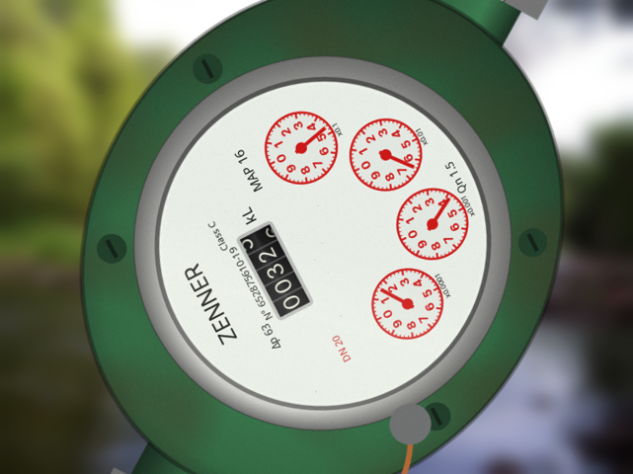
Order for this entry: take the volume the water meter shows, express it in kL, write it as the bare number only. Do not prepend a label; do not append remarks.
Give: 325.4641
